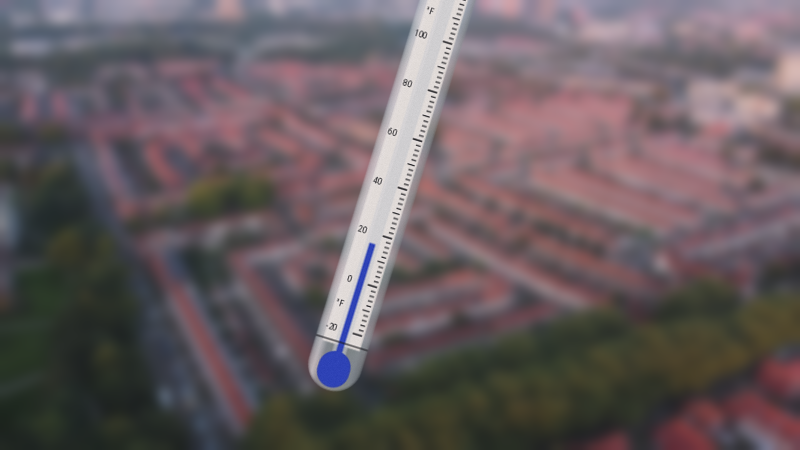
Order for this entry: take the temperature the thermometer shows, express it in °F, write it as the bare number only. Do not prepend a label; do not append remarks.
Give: 16
